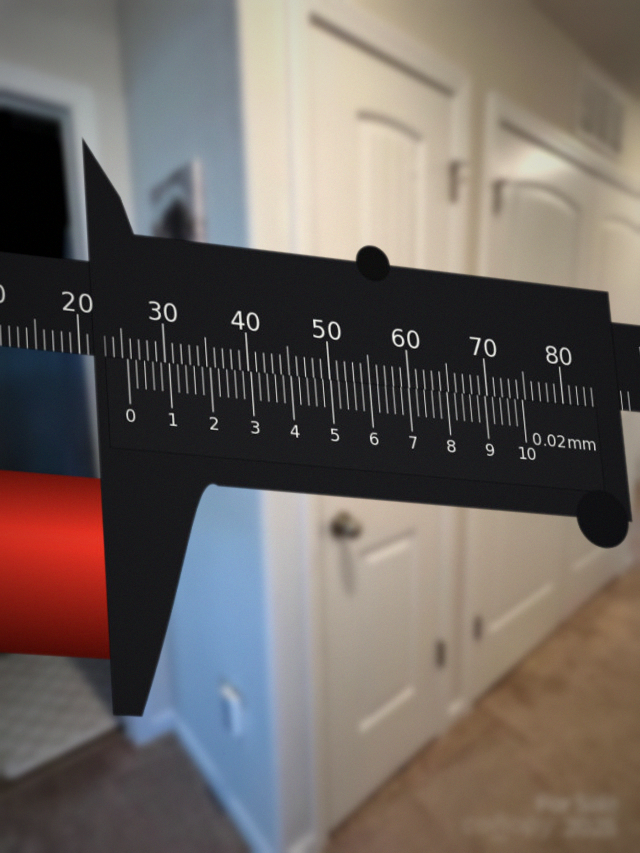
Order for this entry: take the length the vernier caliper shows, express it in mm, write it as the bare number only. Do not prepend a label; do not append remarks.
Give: 25.6
